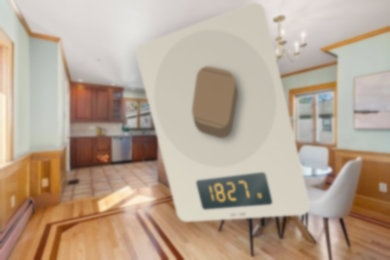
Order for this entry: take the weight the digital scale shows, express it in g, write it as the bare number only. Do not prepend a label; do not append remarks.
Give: 1827
